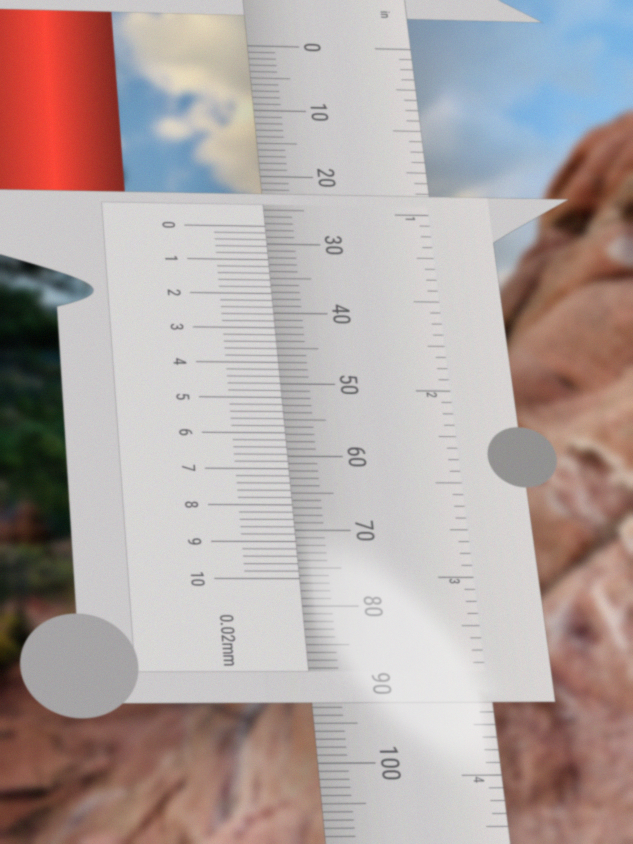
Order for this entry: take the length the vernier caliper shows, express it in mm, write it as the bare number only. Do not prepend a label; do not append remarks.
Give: 27.4
